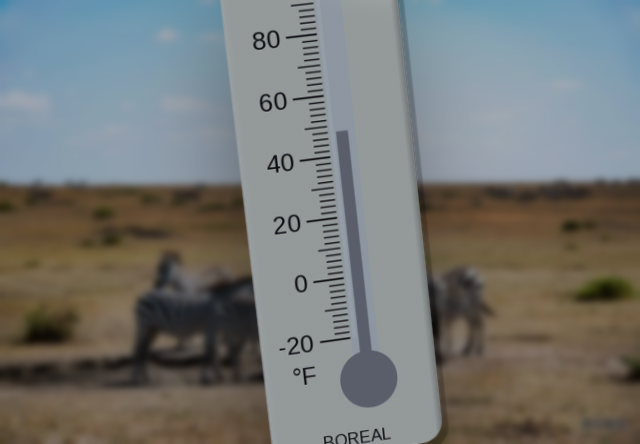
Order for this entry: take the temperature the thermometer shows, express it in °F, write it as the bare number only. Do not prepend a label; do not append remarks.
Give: 48
